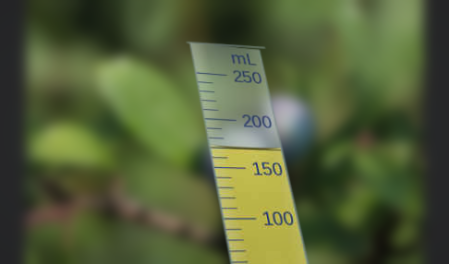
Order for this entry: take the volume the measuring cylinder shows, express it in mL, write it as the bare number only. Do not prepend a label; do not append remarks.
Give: 170
